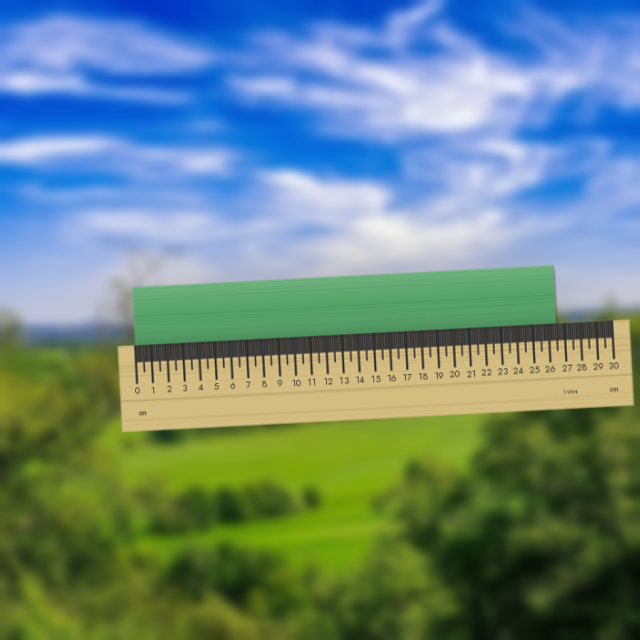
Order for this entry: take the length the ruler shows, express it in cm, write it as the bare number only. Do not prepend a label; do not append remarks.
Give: 26.5
